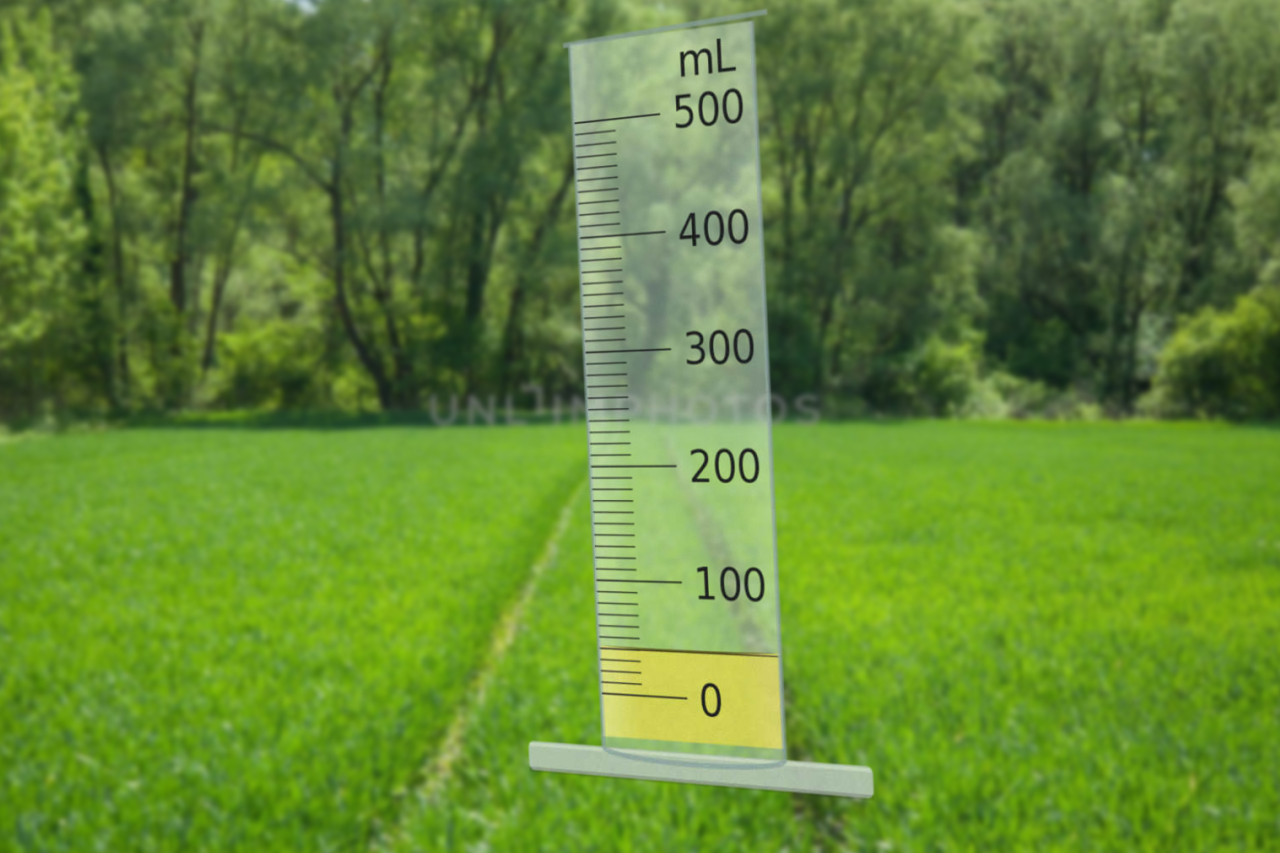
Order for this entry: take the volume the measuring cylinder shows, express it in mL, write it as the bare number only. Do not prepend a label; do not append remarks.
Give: 40
